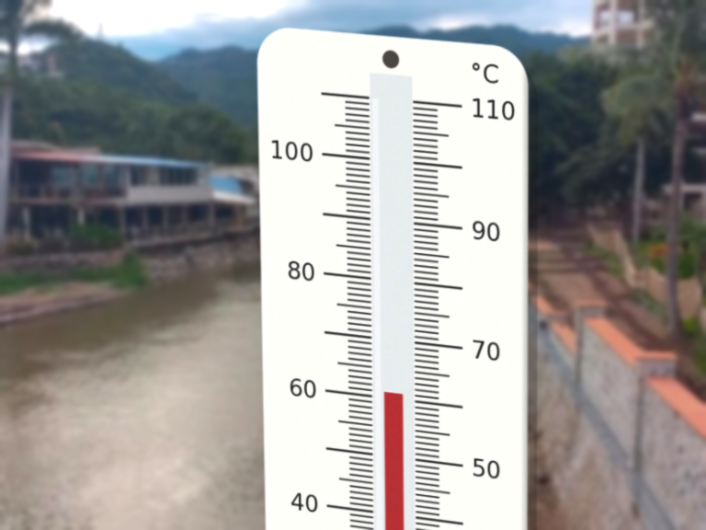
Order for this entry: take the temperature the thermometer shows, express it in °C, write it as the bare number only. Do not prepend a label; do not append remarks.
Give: 61
